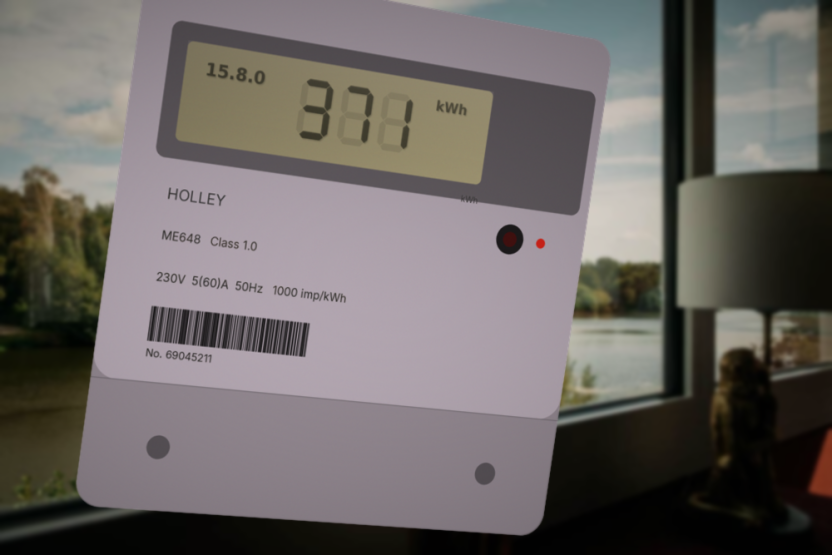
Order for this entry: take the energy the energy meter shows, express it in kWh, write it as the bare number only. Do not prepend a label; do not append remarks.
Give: 371
